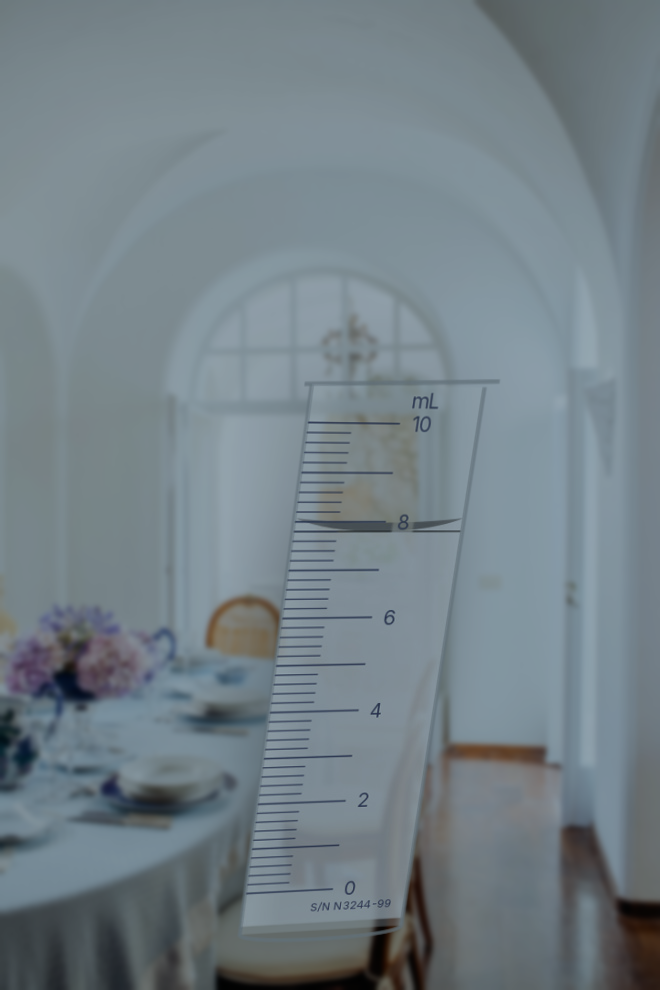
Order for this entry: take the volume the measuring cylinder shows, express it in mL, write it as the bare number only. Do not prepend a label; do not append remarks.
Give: 7.8
